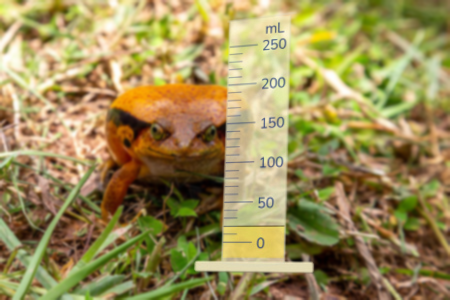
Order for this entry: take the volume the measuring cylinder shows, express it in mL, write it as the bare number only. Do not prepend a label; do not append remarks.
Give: 20
